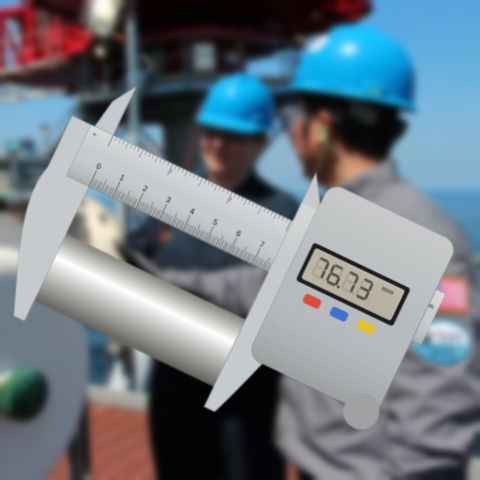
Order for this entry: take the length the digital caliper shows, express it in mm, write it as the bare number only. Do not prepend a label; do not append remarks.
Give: 76.73
